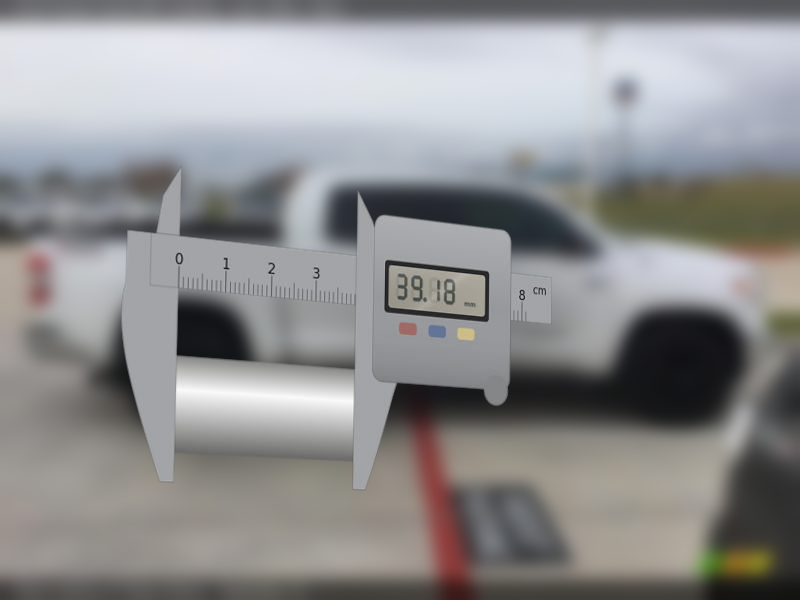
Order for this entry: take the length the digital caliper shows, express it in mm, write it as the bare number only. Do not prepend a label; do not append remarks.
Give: 39.18
